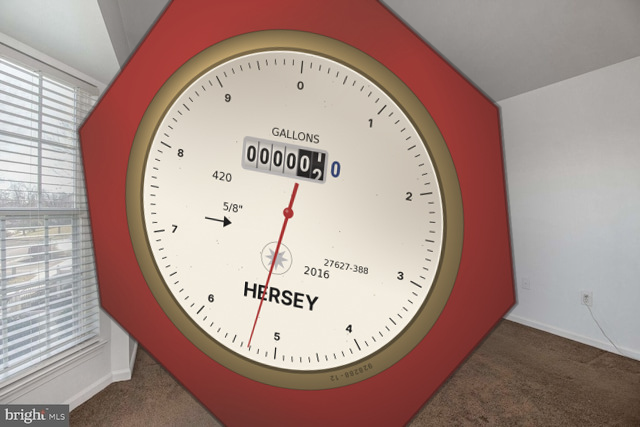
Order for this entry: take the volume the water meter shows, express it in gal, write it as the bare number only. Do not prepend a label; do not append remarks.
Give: 15.3
